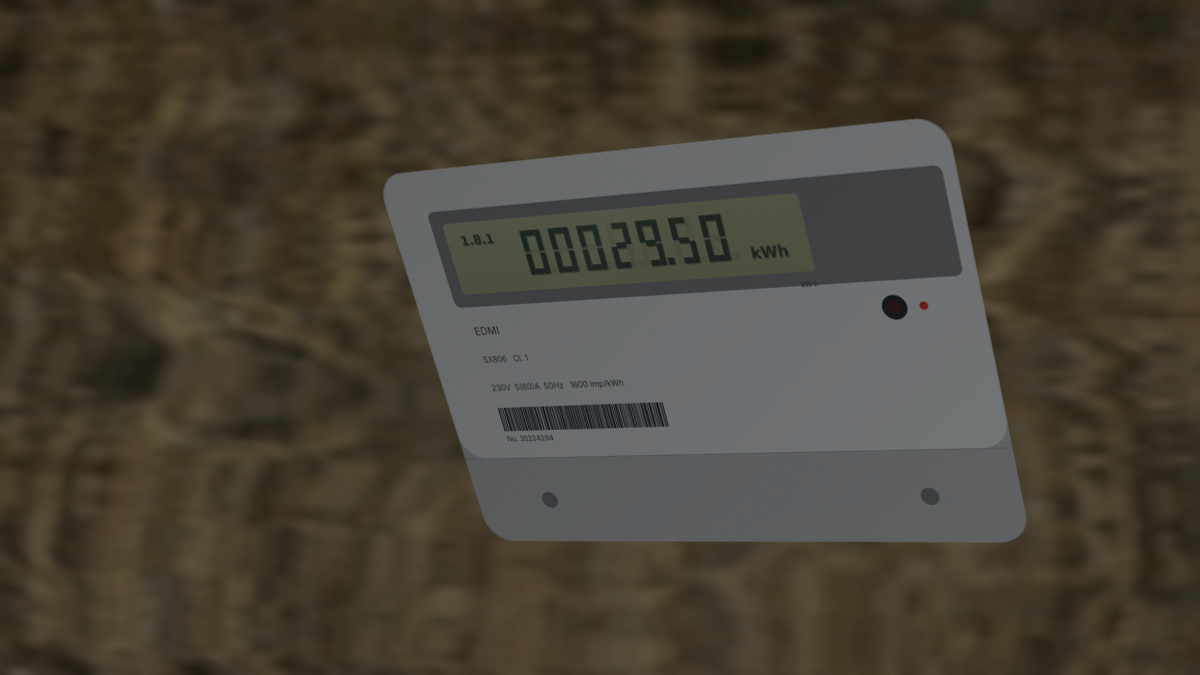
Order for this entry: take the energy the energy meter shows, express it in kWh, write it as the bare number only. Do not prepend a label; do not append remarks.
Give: 29.50
